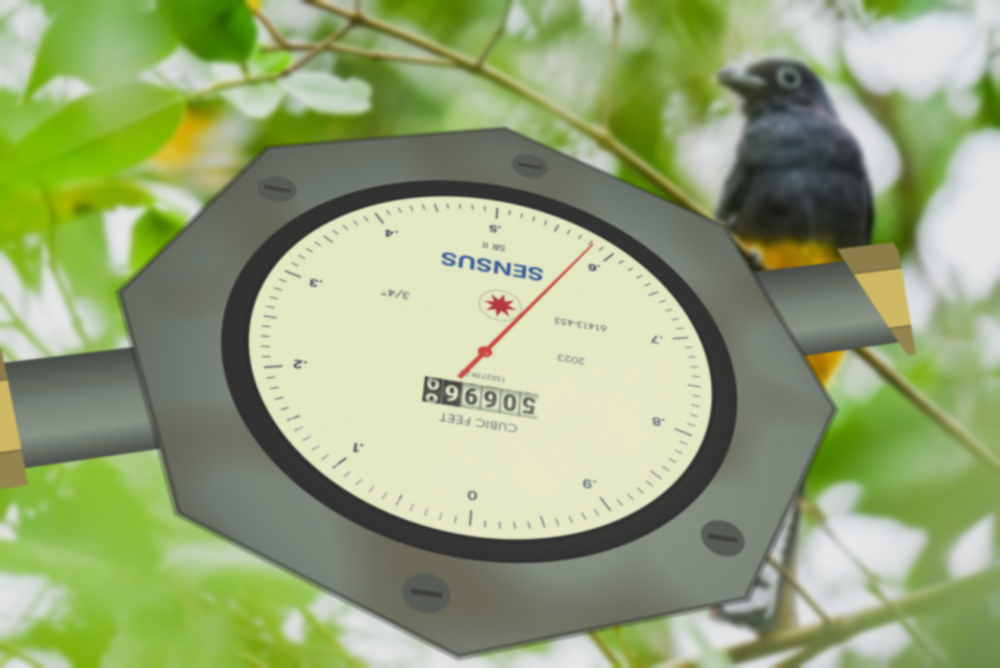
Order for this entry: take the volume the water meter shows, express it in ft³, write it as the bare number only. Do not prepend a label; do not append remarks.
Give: 506968.58
